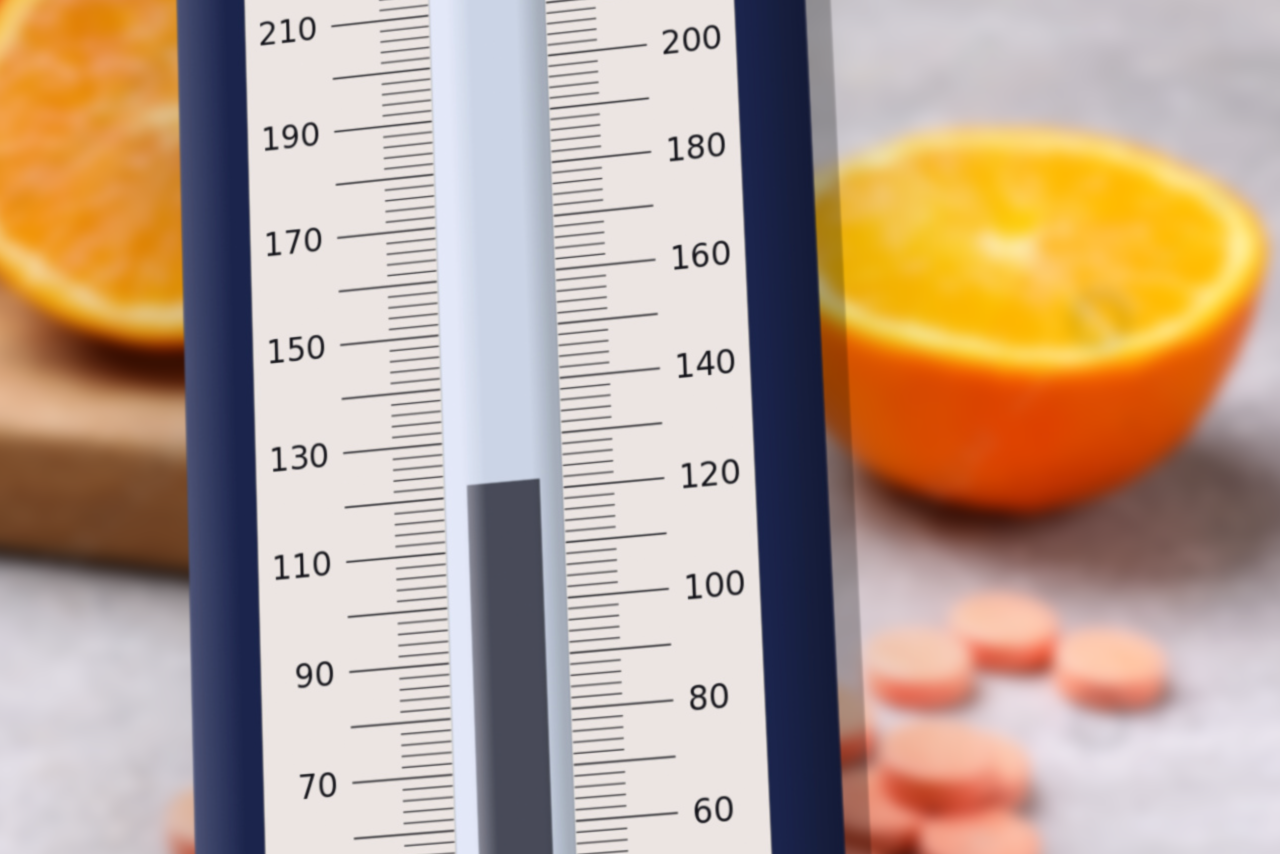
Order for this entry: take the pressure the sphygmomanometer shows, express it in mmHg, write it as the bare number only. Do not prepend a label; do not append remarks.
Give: 122
